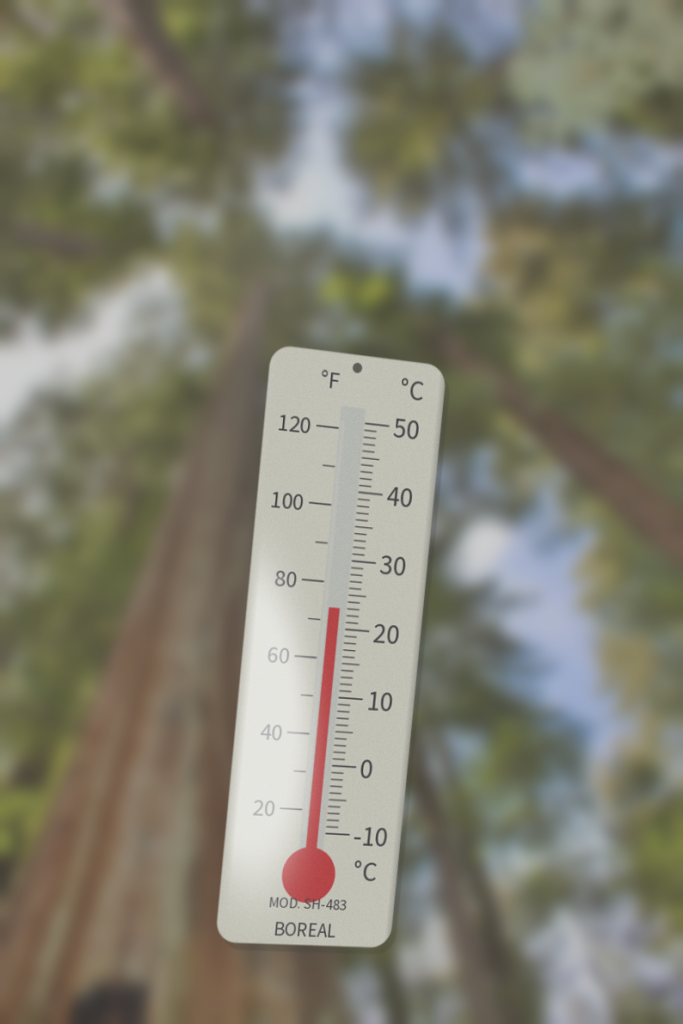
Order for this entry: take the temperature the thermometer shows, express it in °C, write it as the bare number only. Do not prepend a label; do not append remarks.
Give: 23
